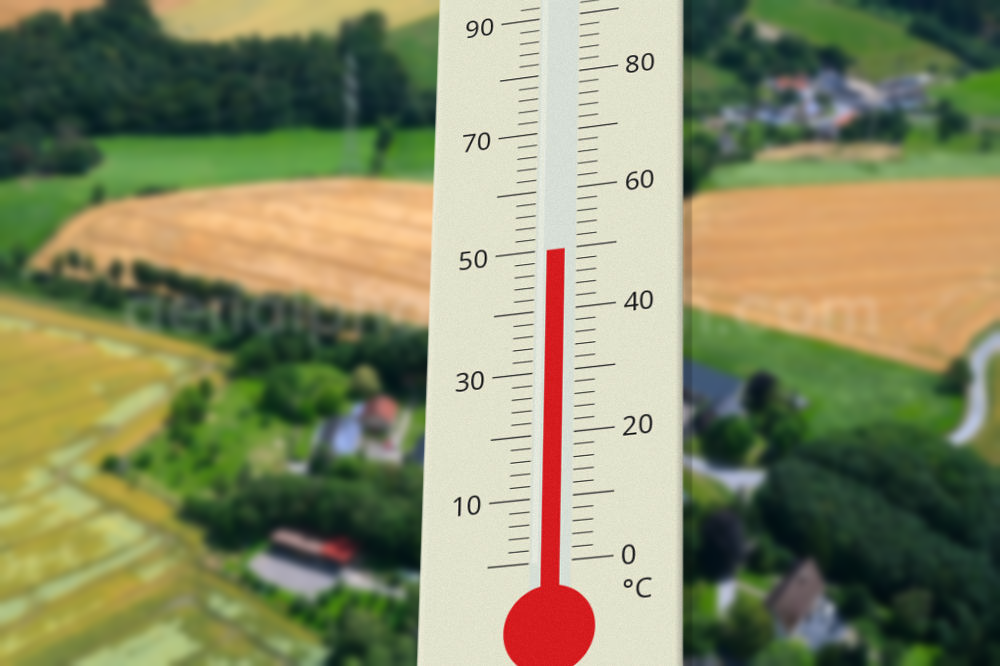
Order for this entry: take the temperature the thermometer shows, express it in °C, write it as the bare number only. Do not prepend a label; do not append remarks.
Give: 50
